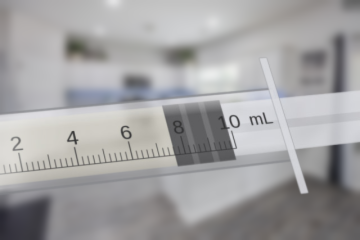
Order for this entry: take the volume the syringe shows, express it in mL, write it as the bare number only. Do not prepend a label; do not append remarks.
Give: 7.6
